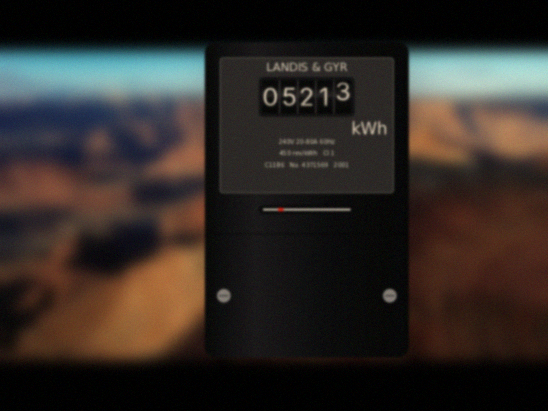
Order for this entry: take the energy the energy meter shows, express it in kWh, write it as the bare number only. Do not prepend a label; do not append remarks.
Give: 5213
